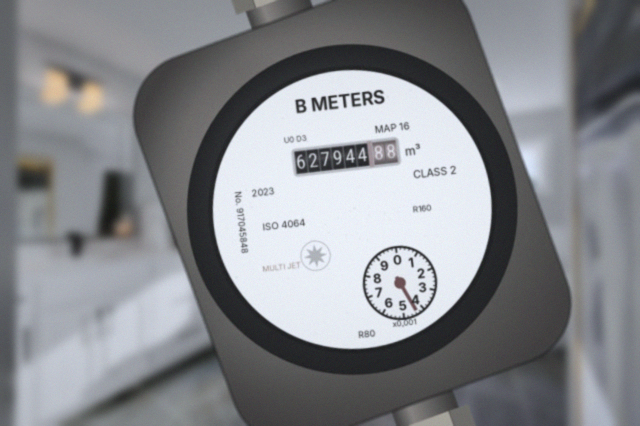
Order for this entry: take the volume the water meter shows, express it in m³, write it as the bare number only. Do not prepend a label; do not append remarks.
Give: 627944.884
